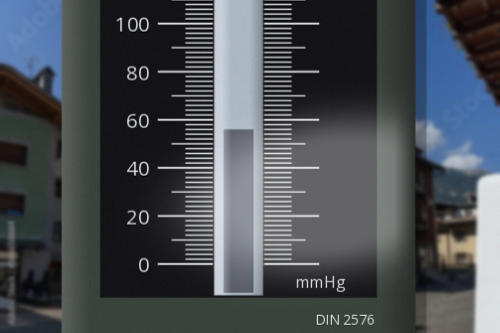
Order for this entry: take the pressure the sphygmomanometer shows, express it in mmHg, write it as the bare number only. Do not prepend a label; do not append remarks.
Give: 56
